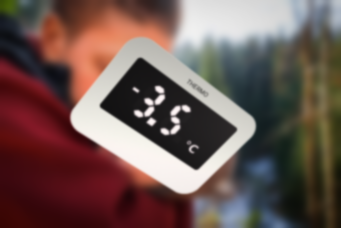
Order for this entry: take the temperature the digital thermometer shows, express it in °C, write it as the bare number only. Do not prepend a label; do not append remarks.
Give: -3.5
